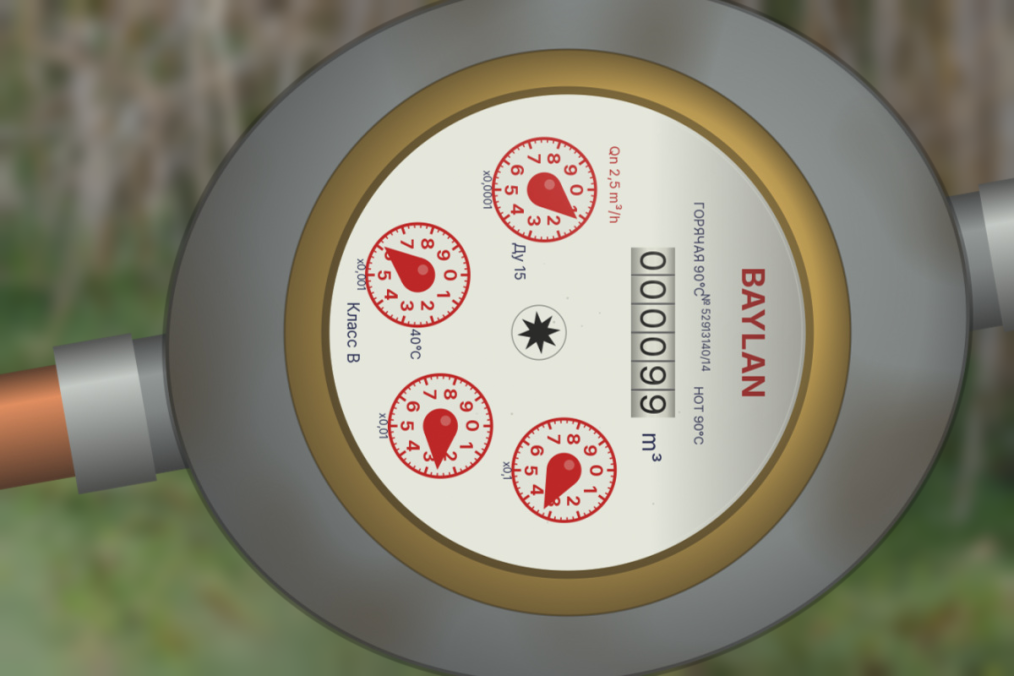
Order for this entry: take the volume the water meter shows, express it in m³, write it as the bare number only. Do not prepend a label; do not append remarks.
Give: 99.3261
